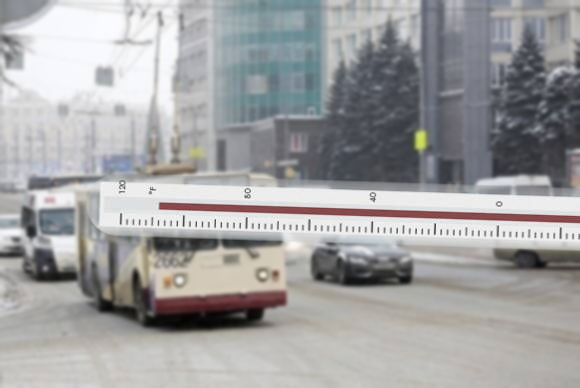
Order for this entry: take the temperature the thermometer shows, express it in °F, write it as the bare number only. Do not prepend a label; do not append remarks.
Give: 108
